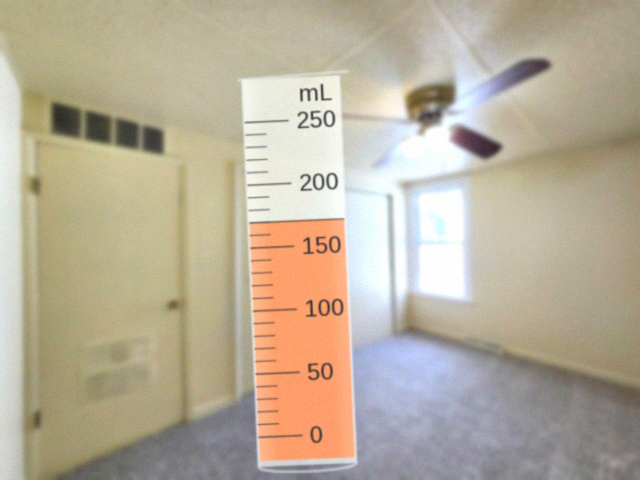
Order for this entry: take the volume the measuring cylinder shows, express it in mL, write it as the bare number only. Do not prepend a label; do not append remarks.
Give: 170
